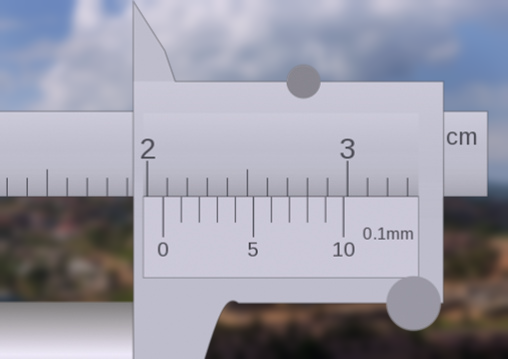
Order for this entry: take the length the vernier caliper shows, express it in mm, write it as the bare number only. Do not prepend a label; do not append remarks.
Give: 20.8
